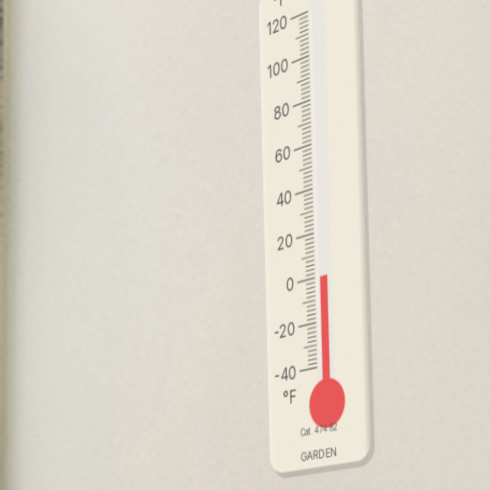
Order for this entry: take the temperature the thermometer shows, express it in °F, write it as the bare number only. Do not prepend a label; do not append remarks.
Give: 0
